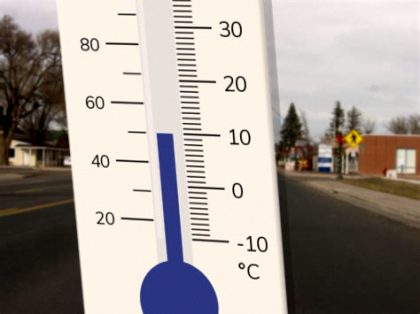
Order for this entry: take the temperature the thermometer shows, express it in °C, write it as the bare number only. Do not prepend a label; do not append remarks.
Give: 10
